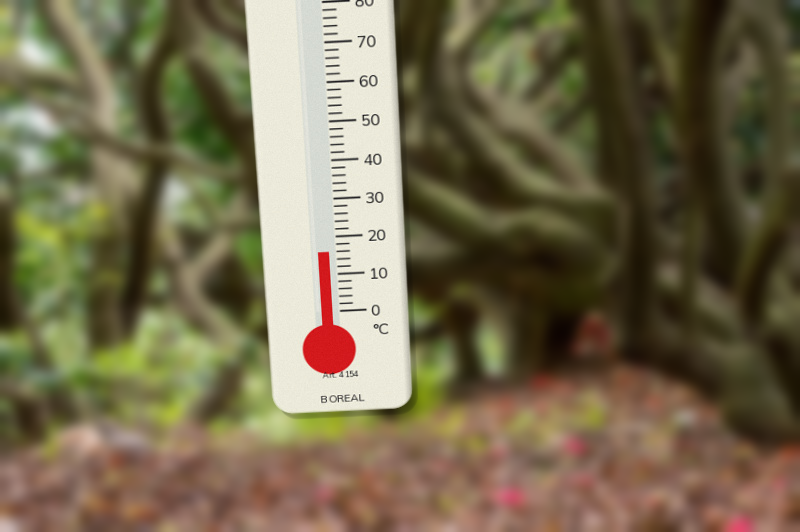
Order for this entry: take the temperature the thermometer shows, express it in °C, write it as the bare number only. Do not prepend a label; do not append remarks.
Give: 16
